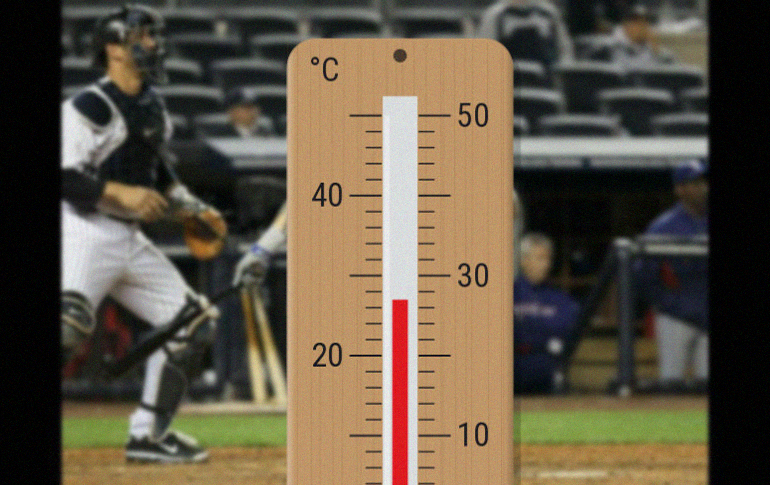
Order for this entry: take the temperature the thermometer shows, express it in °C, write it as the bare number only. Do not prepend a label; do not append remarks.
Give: 27
